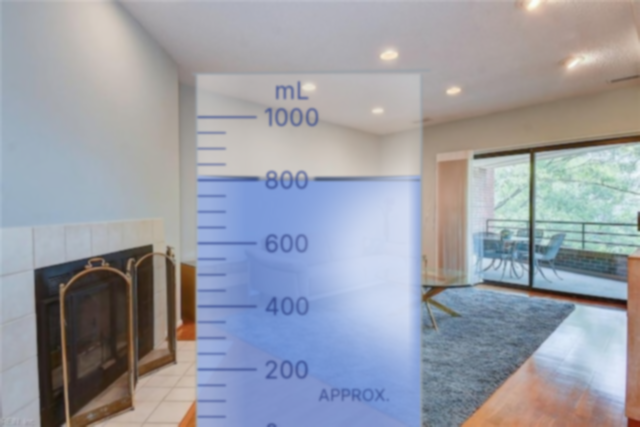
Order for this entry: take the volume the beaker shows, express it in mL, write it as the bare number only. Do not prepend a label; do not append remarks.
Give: 800
